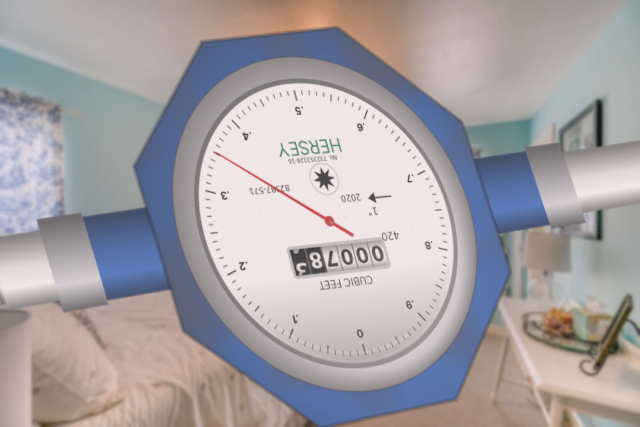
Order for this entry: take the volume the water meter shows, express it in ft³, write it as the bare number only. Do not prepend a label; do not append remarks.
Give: 783.35
